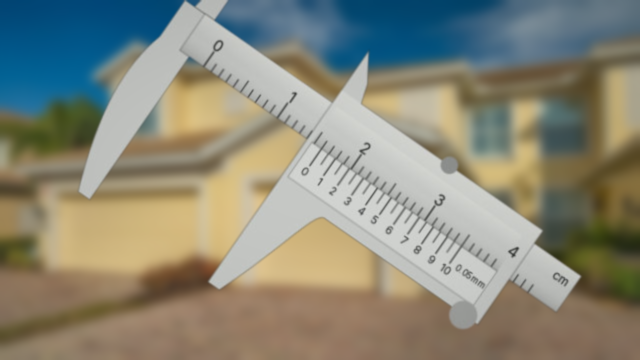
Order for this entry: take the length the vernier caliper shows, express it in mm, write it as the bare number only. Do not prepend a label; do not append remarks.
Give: 16.0
